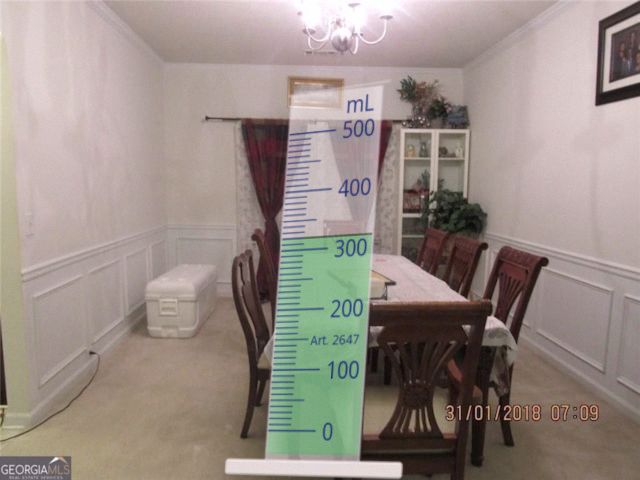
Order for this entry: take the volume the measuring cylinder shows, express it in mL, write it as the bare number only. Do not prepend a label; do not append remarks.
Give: 320
